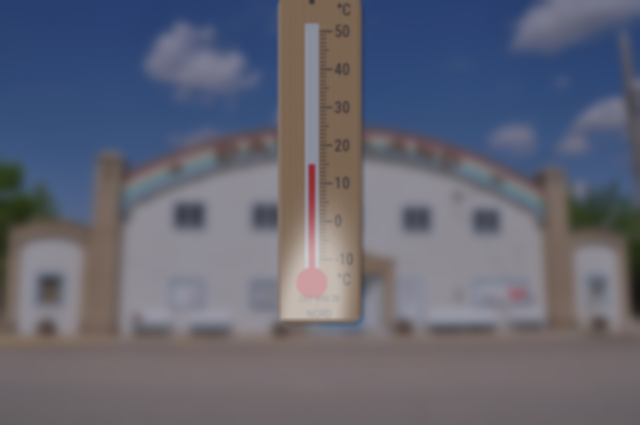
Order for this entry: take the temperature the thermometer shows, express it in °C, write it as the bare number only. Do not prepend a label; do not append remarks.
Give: 15
